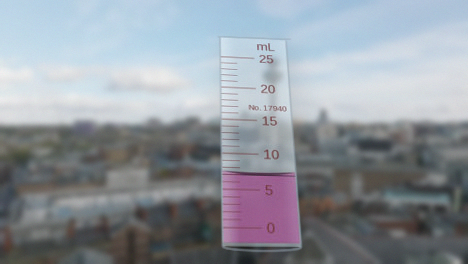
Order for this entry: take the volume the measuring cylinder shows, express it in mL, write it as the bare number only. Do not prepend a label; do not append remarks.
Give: 7
